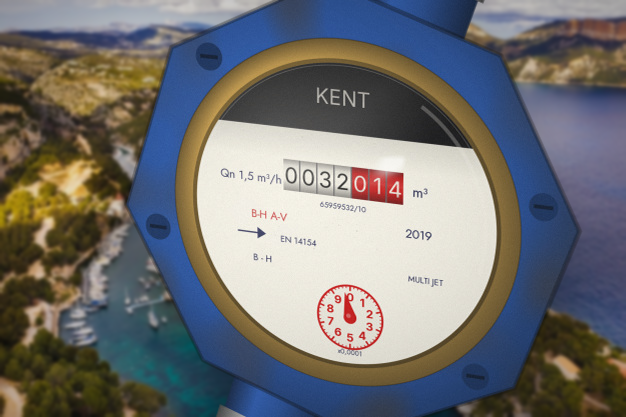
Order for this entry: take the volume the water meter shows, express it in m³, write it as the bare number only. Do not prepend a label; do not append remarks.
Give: 32.0139
